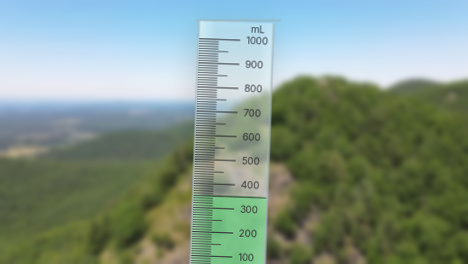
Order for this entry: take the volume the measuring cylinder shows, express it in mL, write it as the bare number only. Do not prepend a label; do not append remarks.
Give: 350
